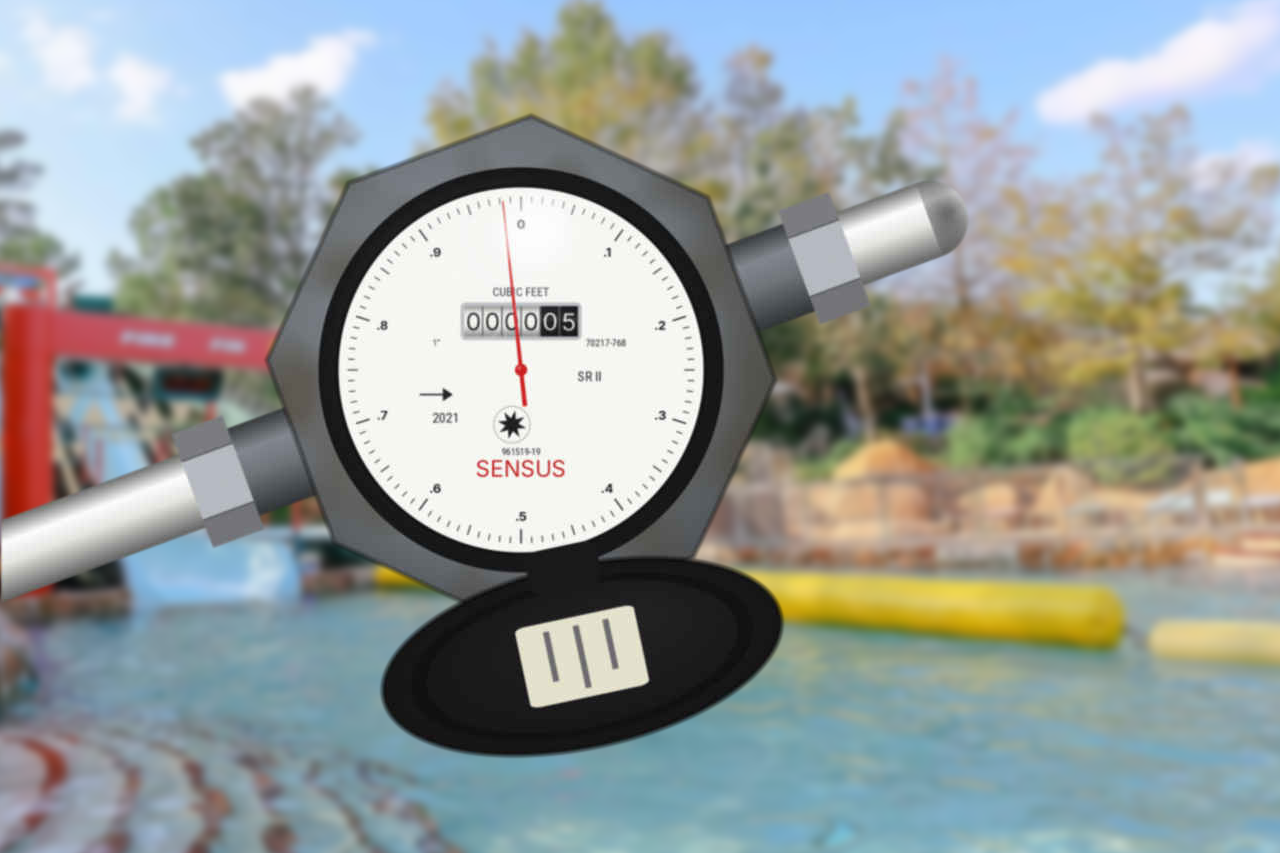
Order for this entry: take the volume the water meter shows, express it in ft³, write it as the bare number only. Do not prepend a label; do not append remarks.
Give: 4.98
